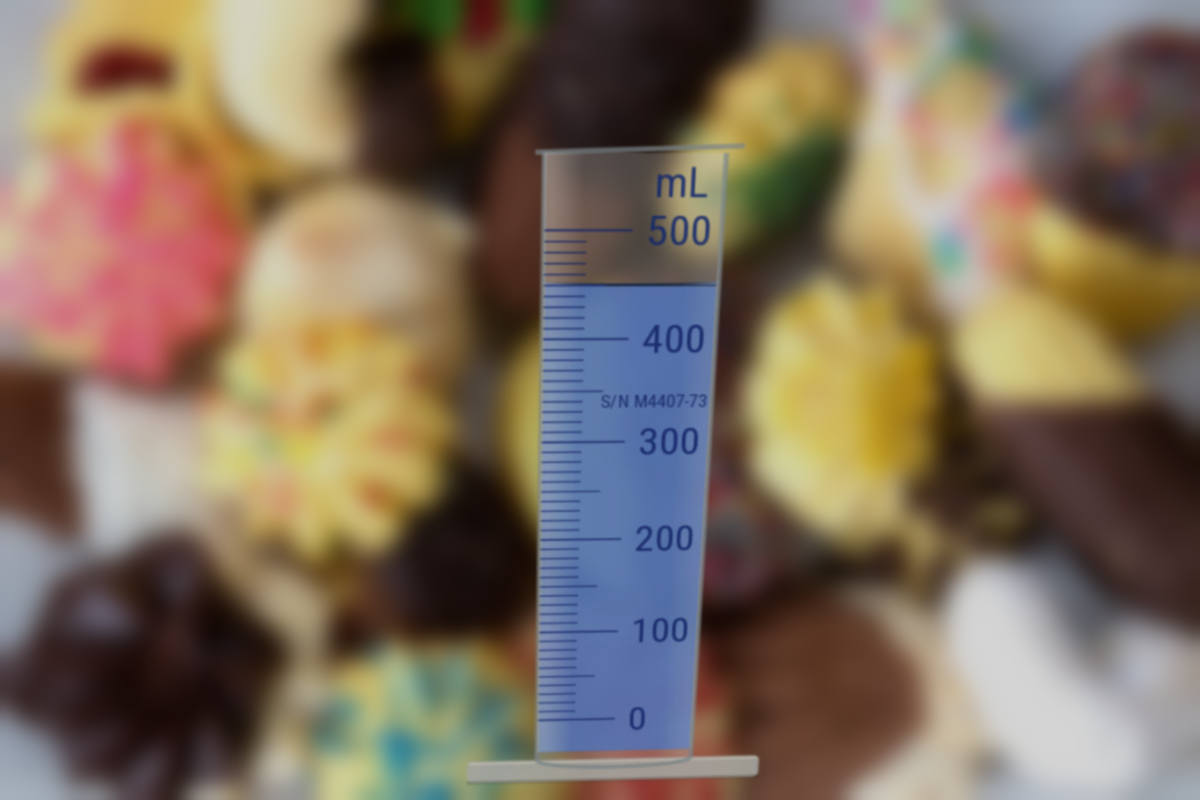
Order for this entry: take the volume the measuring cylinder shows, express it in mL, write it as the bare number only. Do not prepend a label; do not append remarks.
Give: 450
